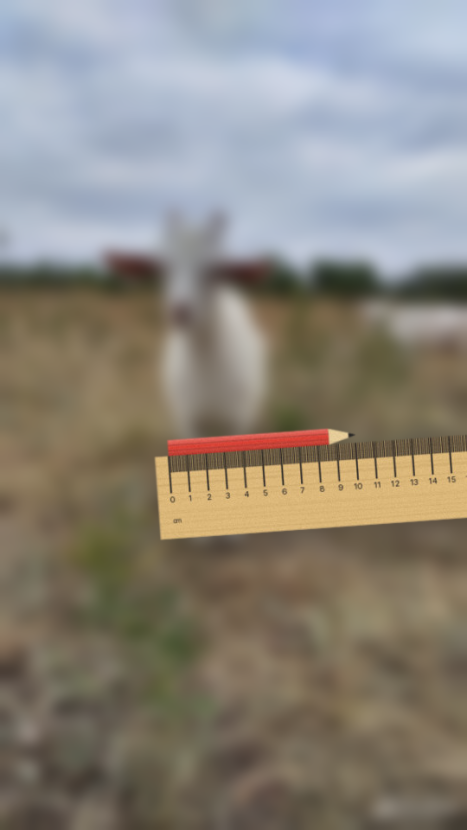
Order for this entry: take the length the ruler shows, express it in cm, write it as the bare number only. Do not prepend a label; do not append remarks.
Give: 10
